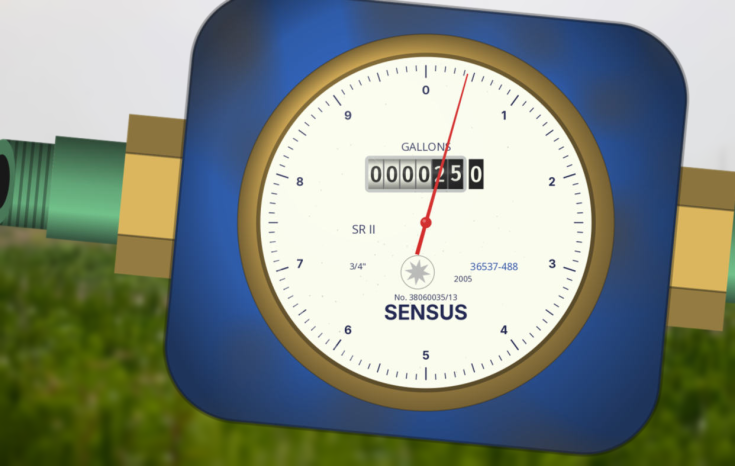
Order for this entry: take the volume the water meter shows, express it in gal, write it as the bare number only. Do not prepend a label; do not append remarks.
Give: 250.4
